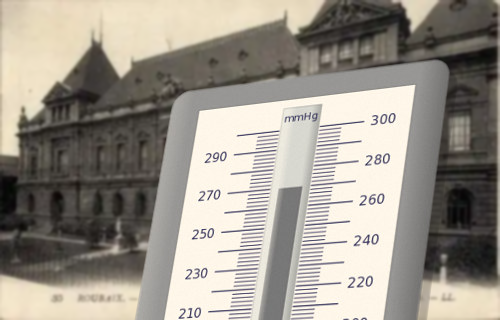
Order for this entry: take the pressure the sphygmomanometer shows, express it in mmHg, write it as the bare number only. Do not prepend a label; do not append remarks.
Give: 270
